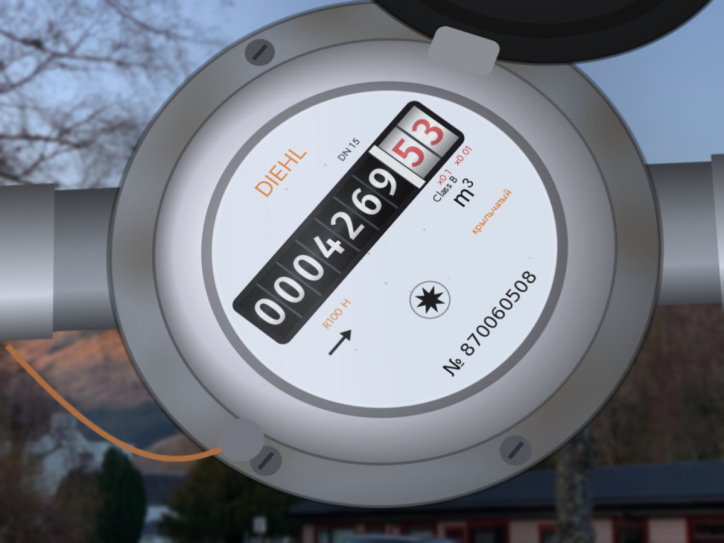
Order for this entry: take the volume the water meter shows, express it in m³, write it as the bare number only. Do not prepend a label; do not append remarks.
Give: 4269.53
